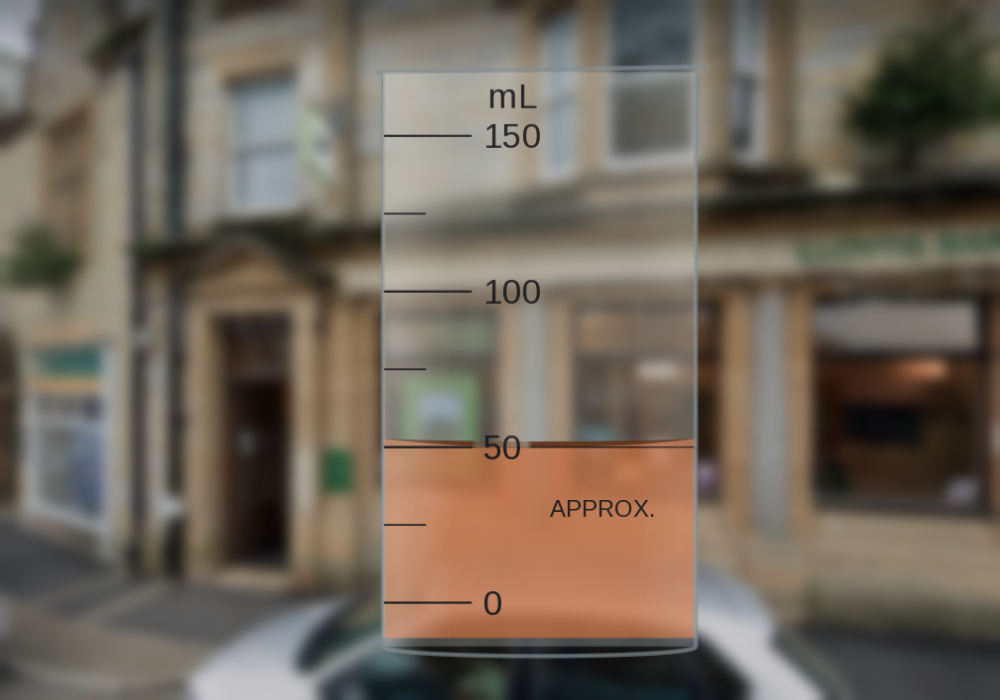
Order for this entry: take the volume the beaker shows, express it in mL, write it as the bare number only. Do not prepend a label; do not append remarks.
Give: 50
